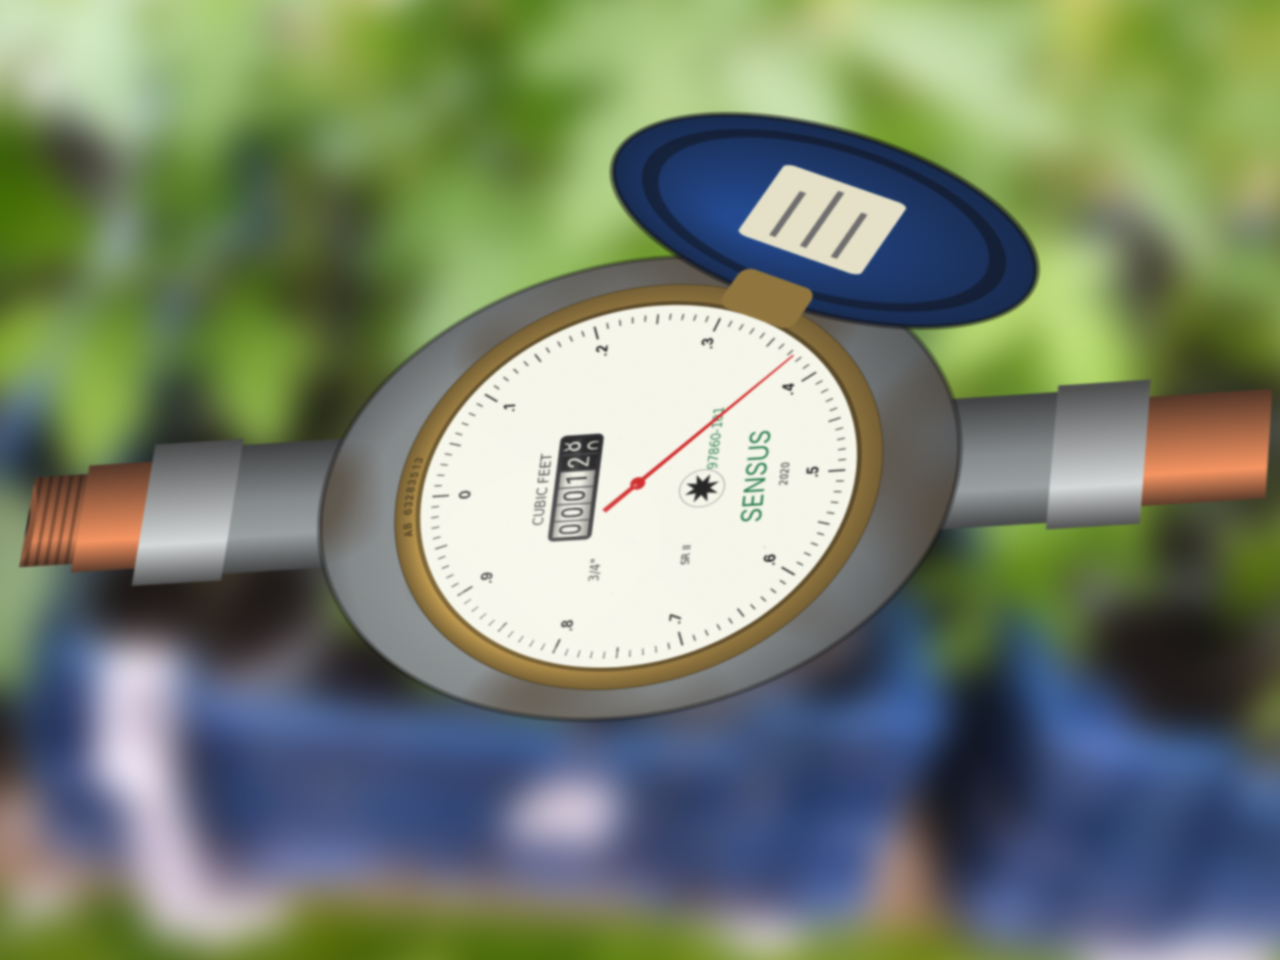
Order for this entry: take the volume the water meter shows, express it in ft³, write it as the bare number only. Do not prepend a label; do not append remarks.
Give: 128.37
